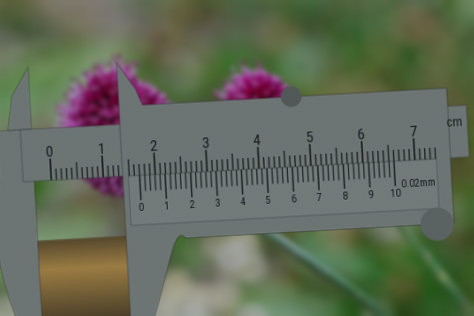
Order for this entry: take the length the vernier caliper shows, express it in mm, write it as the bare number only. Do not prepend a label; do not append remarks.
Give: 17.0
